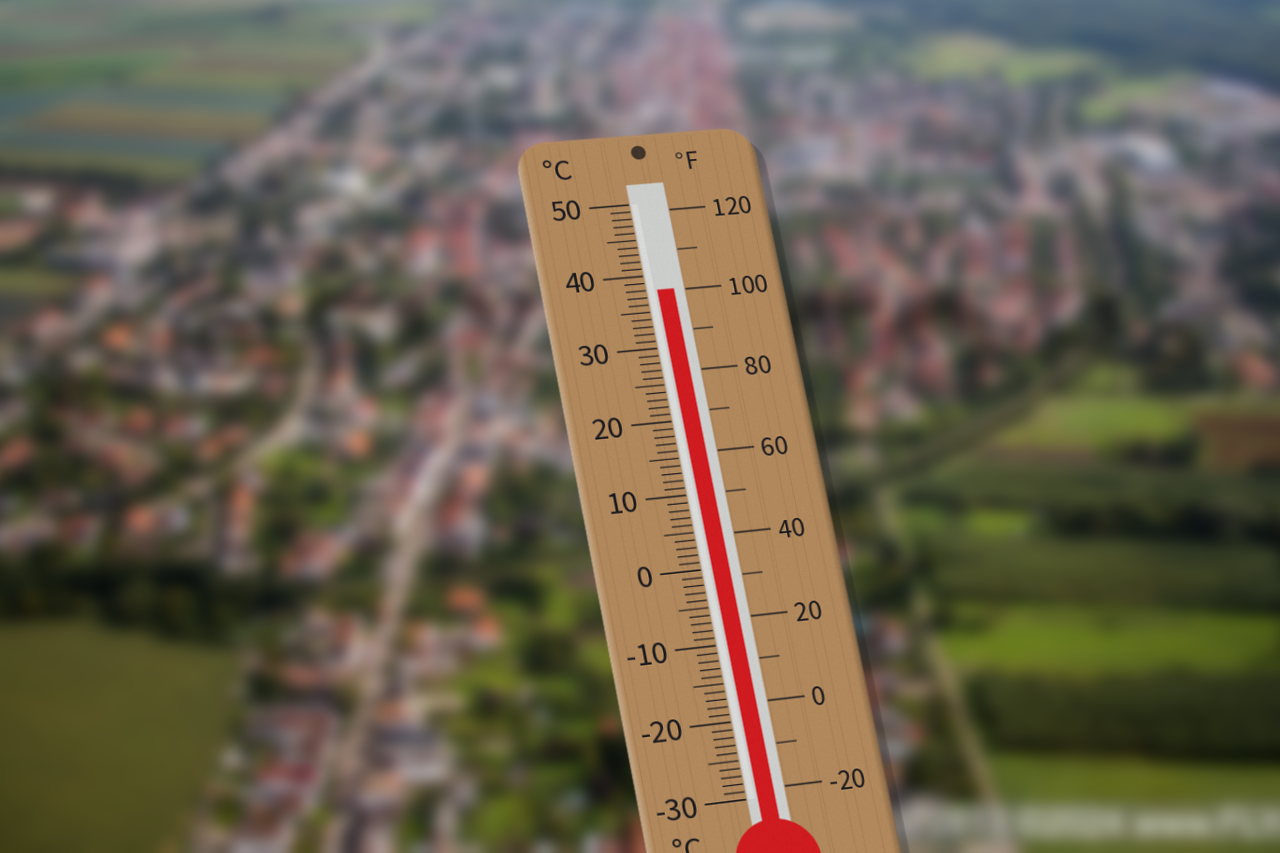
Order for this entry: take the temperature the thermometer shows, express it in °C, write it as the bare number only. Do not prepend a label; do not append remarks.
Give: 38
